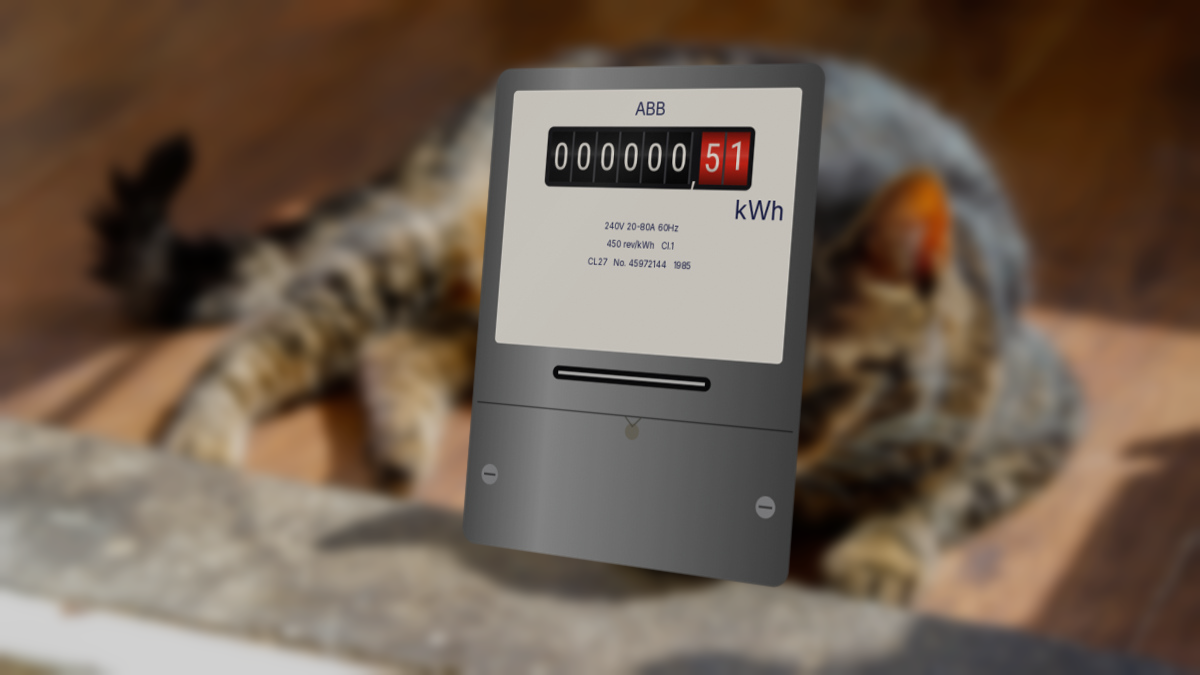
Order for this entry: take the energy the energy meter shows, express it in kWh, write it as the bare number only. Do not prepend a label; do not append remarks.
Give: 0.51
